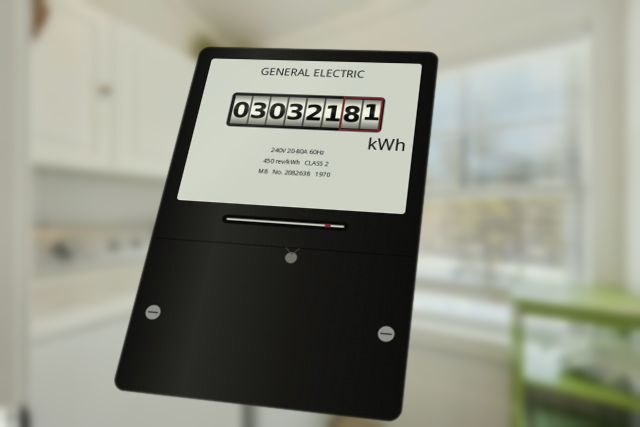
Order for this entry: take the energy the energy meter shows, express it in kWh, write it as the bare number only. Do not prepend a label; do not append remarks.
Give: 30321.81
